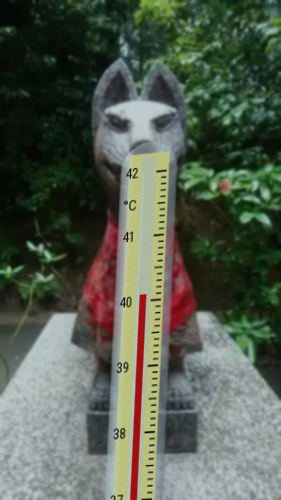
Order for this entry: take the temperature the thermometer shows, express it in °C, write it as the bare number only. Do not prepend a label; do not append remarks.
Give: 40.1
